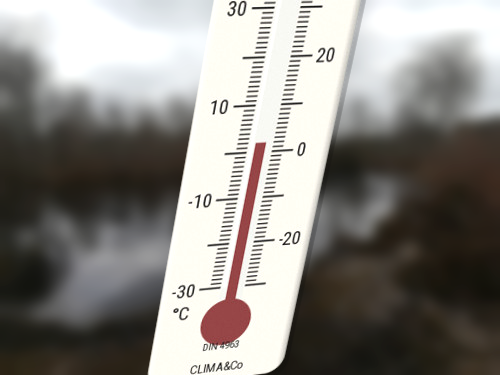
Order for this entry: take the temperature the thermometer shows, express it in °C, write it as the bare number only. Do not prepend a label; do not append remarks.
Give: 2
